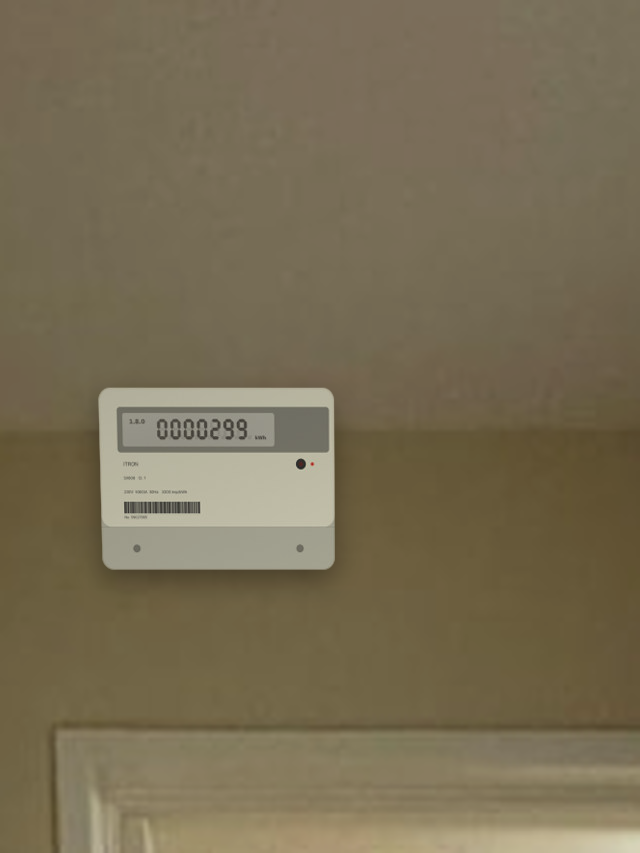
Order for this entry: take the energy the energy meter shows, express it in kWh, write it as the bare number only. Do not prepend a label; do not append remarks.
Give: 299
